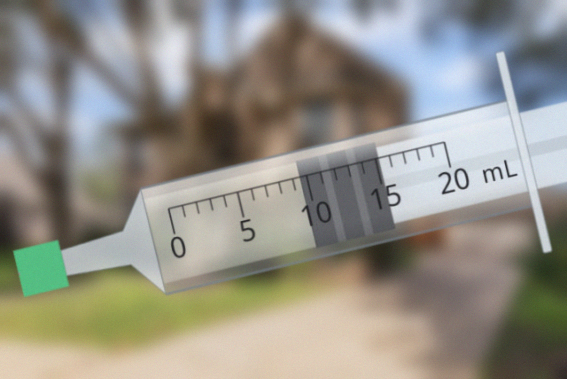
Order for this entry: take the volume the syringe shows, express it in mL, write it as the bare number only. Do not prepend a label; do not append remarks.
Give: 9.5
